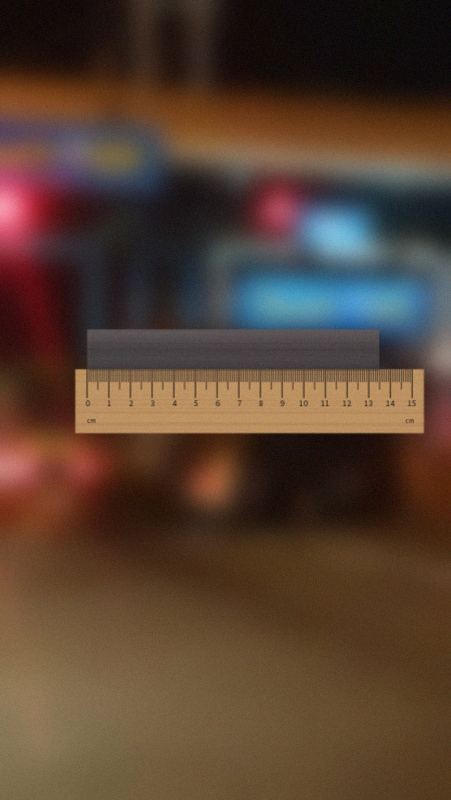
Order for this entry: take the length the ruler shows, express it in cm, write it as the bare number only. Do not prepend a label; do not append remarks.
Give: 13.5
